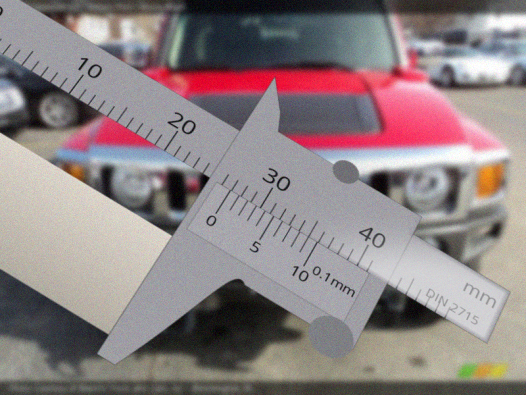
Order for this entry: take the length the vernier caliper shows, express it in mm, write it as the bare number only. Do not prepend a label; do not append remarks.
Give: 26.9
